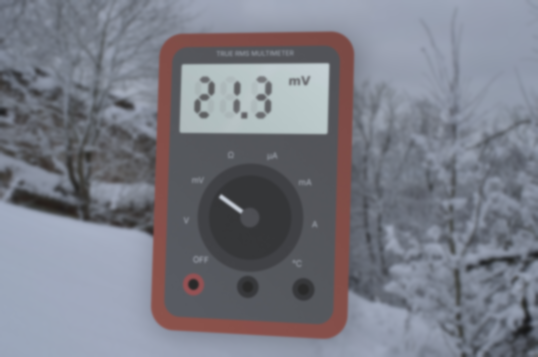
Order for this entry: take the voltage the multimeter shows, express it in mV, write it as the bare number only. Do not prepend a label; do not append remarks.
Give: 21.3
